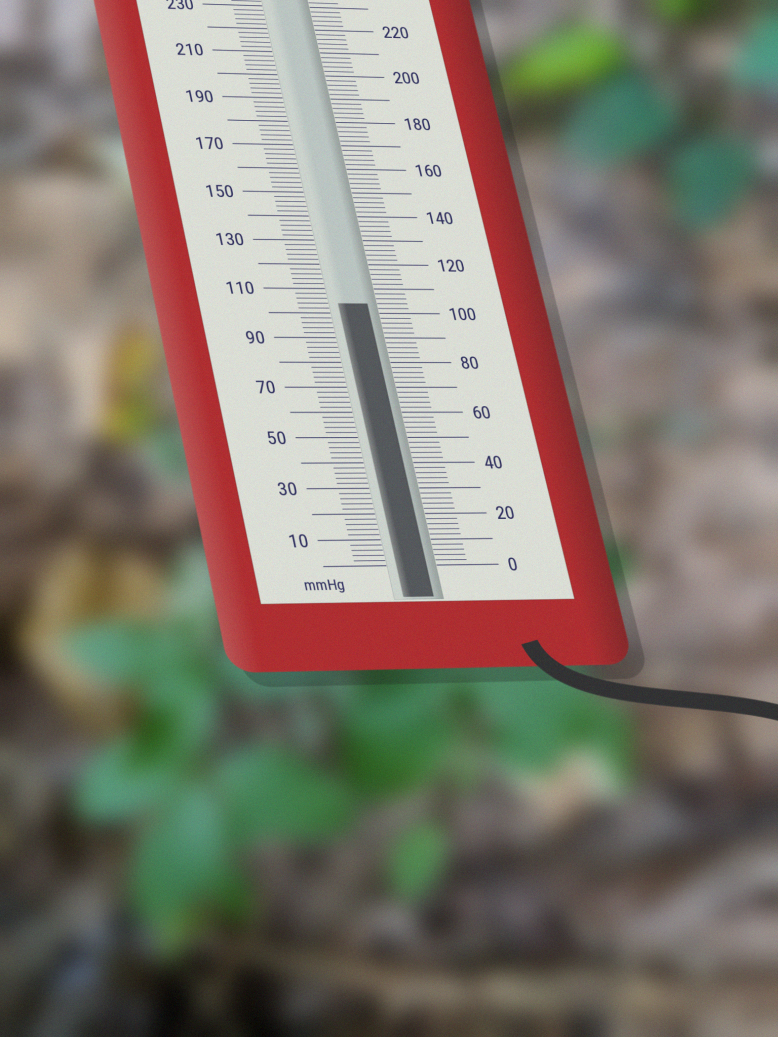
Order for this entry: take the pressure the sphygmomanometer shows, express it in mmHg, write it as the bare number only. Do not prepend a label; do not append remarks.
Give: 104
